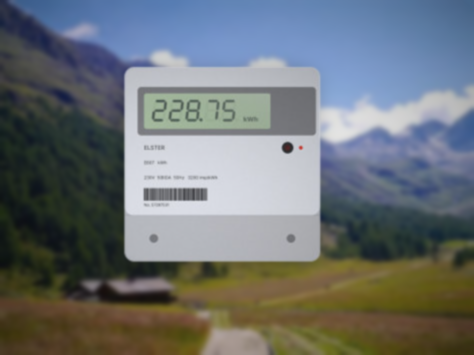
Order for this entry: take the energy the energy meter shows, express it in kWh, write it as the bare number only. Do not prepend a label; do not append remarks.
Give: 228.75
